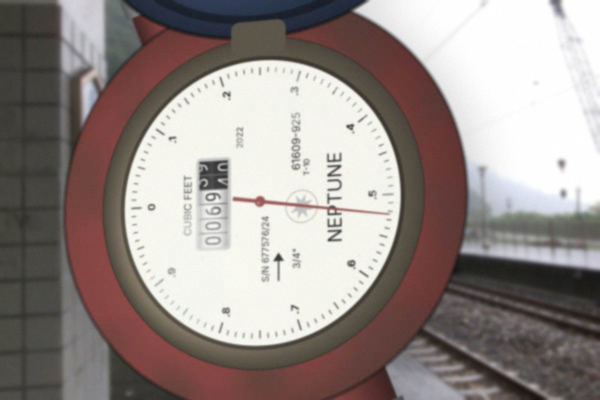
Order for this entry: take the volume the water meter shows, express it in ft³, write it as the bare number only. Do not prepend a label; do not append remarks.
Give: 6939.52
